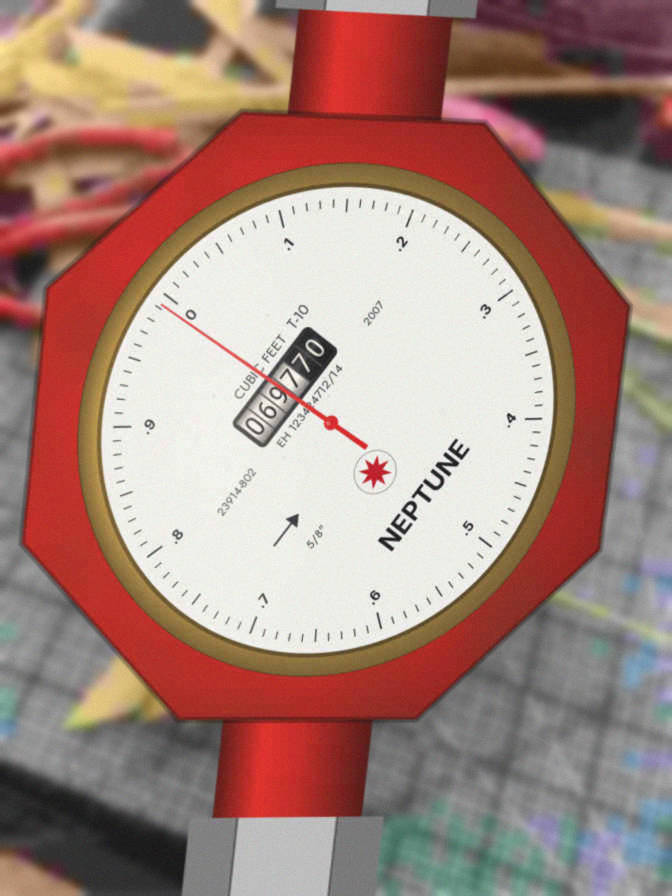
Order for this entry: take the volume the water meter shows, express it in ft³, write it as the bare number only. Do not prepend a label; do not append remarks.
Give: 69769.99
